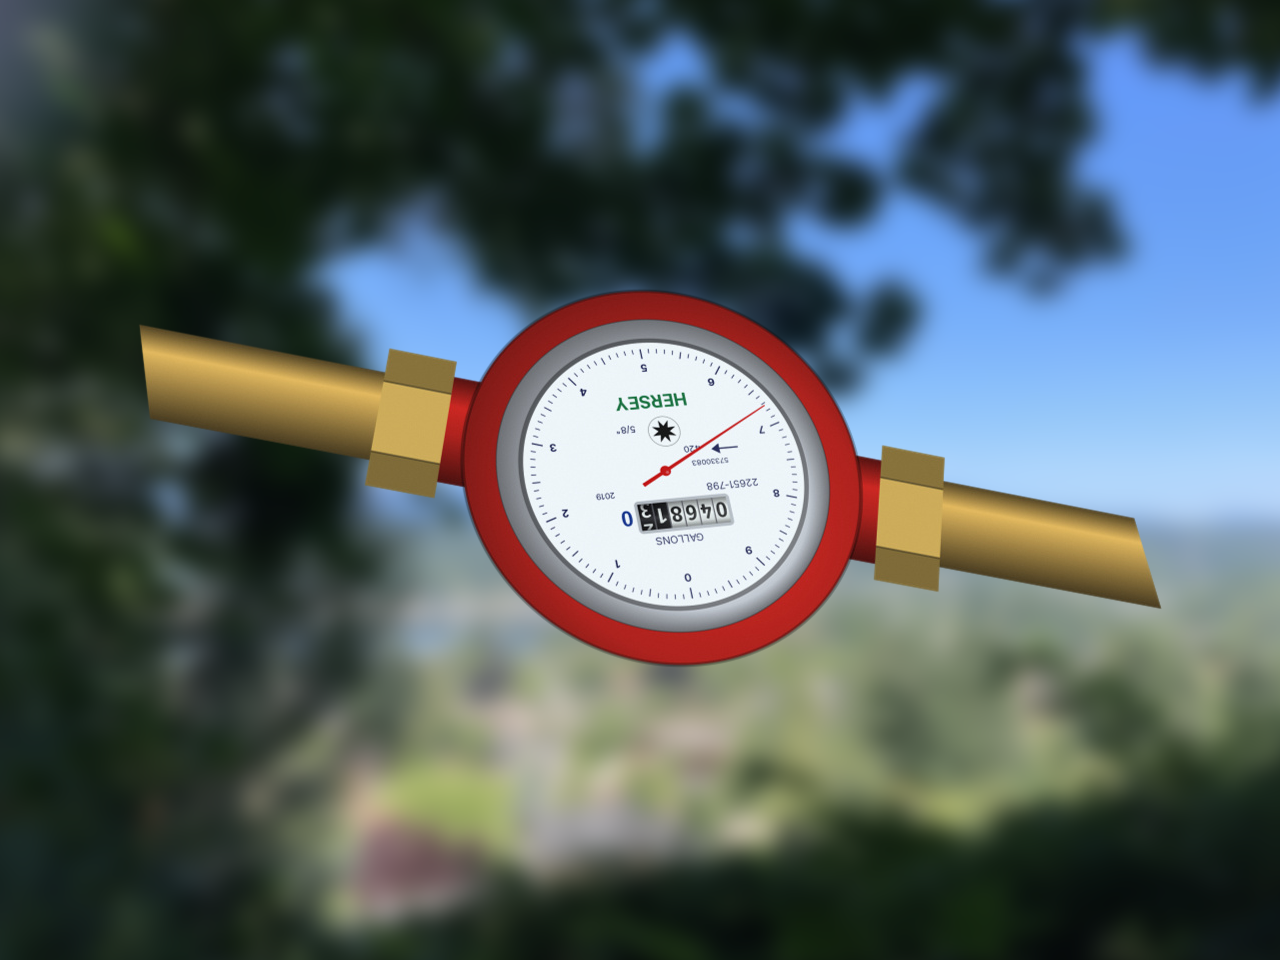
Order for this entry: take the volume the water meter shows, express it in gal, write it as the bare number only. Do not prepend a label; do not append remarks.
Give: 468126.7
